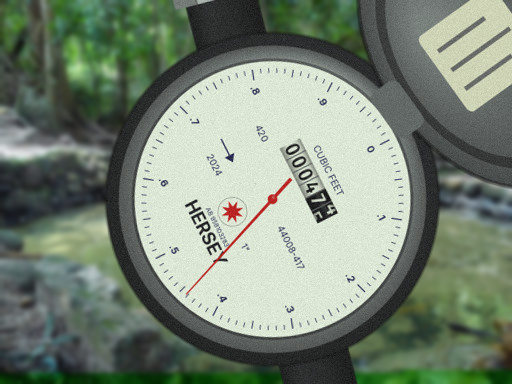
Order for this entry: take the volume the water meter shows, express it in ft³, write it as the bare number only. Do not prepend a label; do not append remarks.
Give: 474.44
